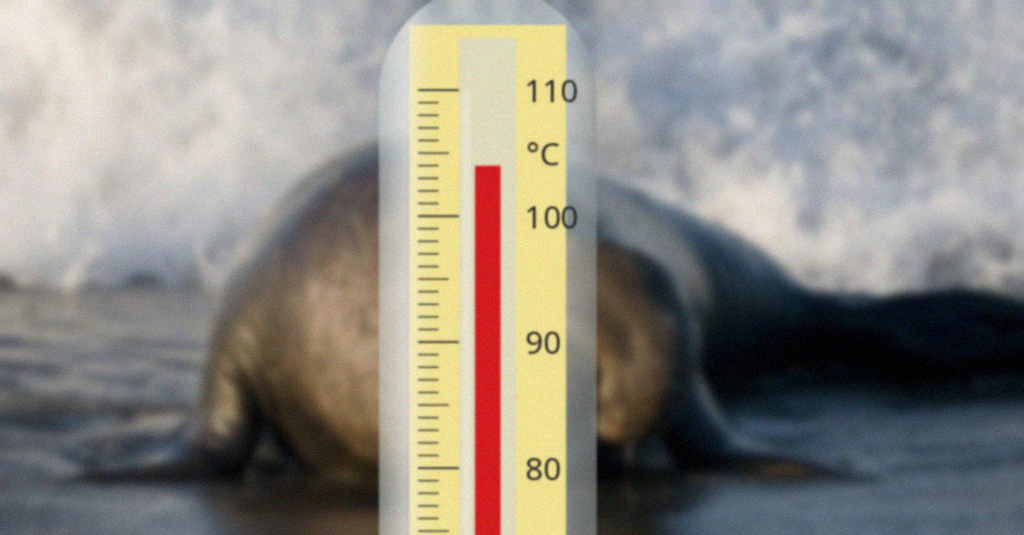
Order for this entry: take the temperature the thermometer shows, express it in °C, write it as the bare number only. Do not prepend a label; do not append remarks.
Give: 104
